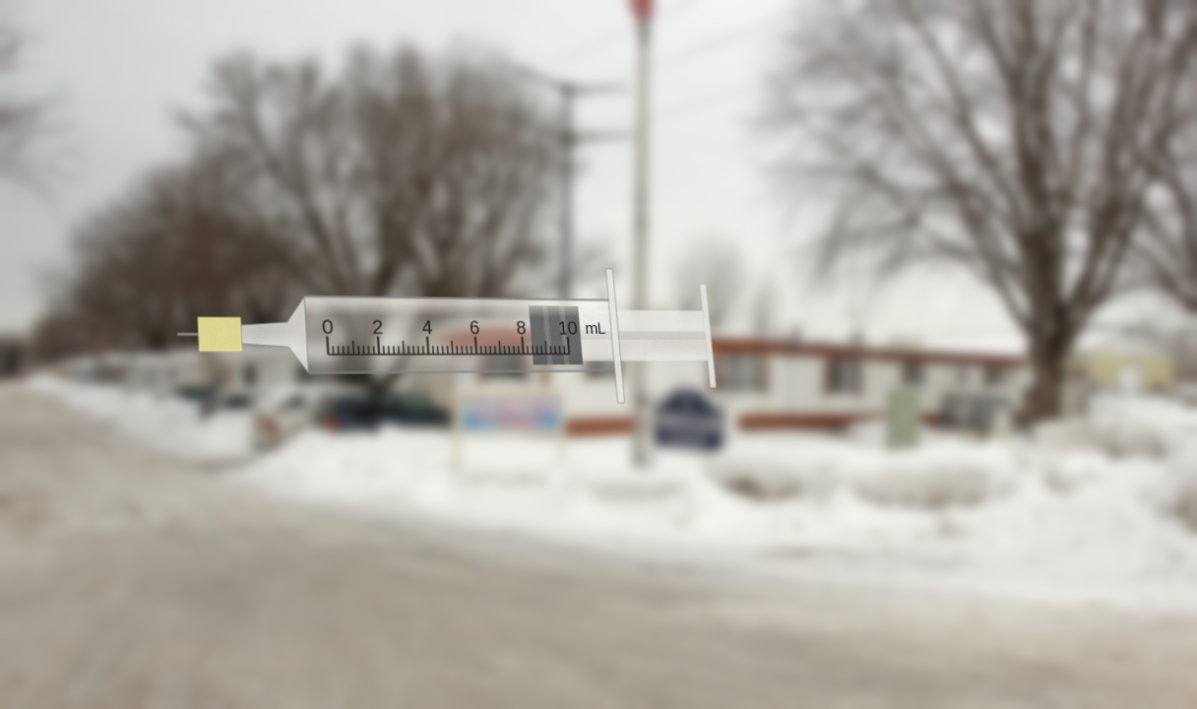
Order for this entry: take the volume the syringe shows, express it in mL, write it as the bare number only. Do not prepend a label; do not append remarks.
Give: 8.4
